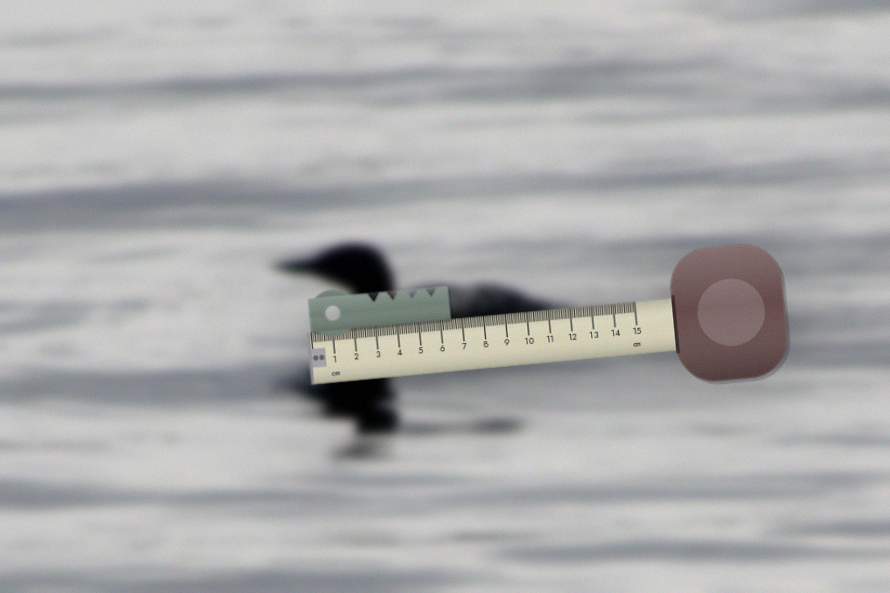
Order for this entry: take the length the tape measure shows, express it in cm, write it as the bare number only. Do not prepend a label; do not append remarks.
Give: 6.5
